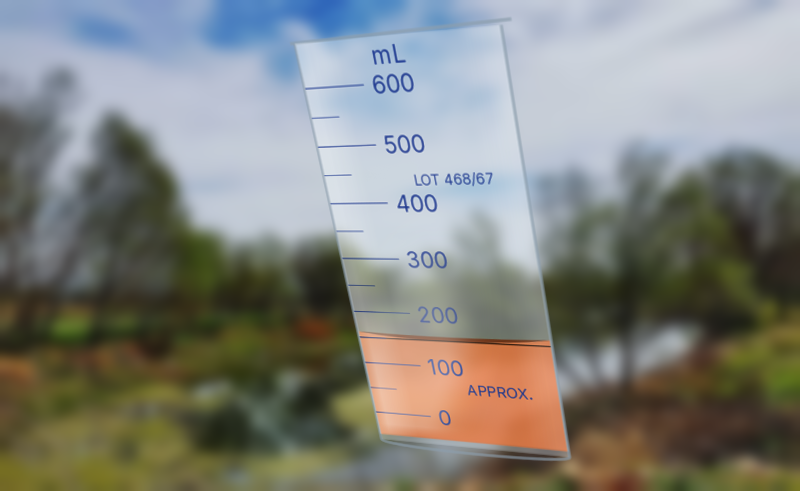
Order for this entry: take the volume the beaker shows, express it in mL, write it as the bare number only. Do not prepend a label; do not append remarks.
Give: 150
